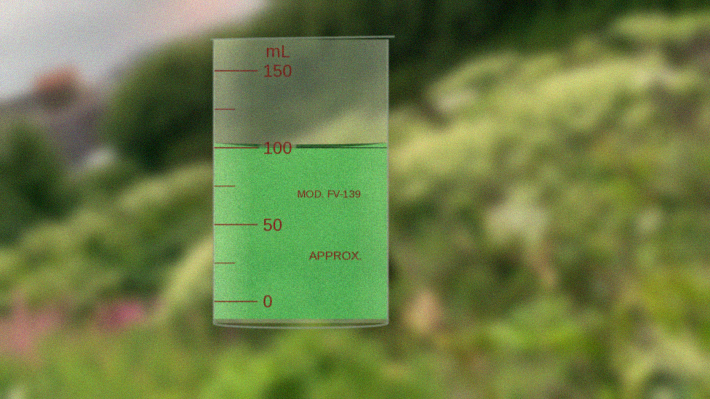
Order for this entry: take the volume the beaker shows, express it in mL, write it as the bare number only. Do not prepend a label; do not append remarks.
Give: 100
